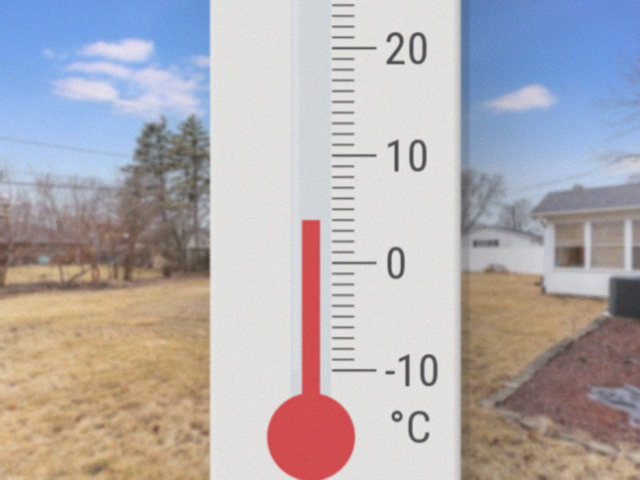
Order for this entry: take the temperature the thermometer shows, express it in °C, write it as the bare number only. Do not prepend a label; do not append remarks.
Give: 4
